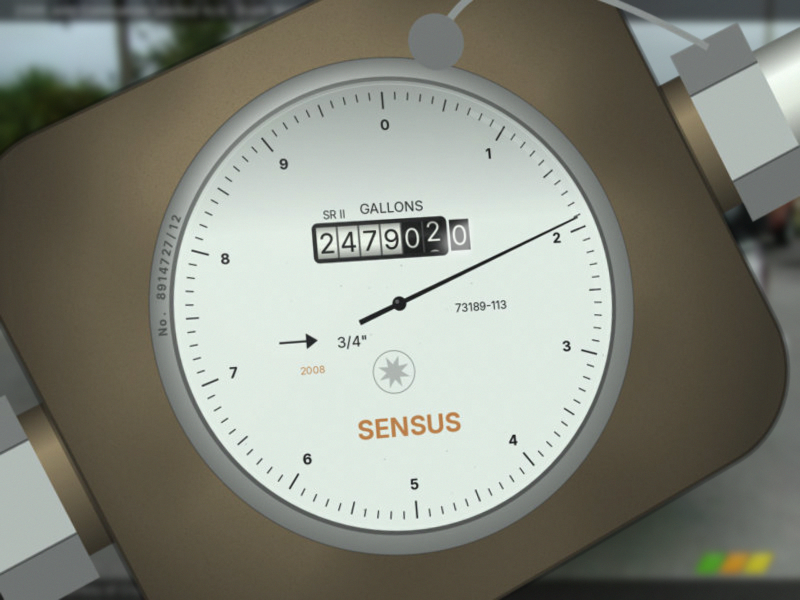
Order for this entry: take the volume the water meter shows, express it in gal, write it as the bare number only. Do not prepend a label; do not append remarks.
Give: 2479021.9
